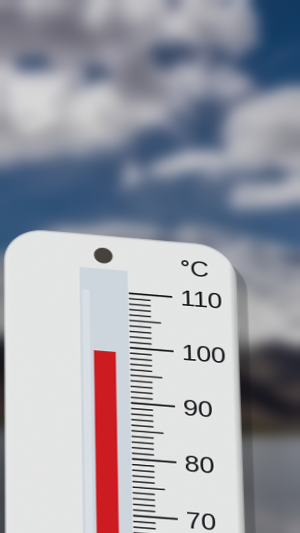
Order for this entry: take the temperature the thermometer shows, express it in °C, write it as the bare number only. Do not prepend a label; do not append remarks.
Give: 99
